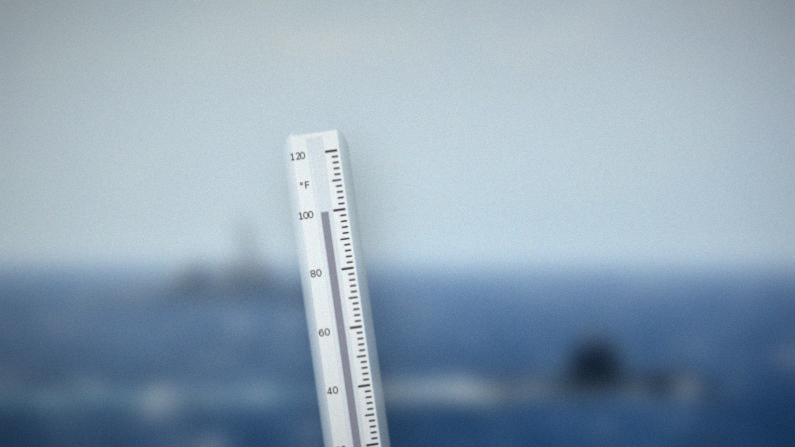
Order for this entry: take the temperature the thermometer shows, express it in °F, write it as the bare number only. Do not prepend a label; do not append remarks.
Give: 100
